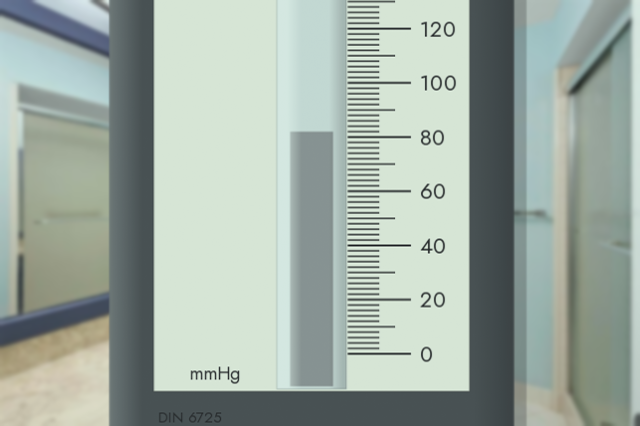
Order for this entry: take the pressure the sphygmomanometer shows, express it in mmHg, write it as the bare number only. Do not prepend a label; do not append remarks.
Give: 82
